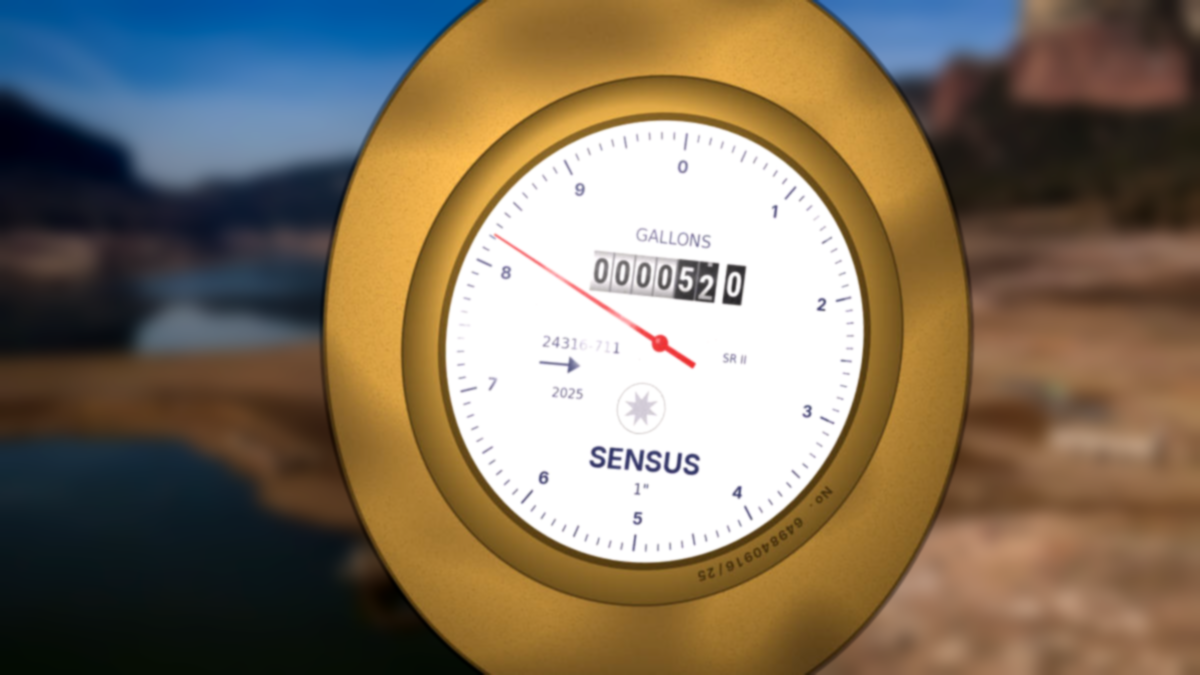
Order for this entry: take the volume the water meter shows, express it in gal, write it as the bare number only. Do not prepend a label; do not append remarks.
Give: 518.2
